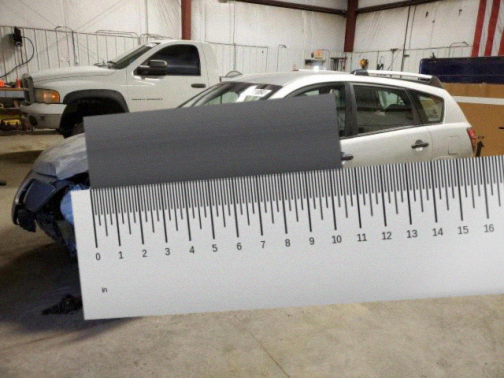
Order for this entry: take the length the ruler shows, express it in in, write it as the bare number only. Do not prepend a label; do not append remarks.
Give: 10.5
